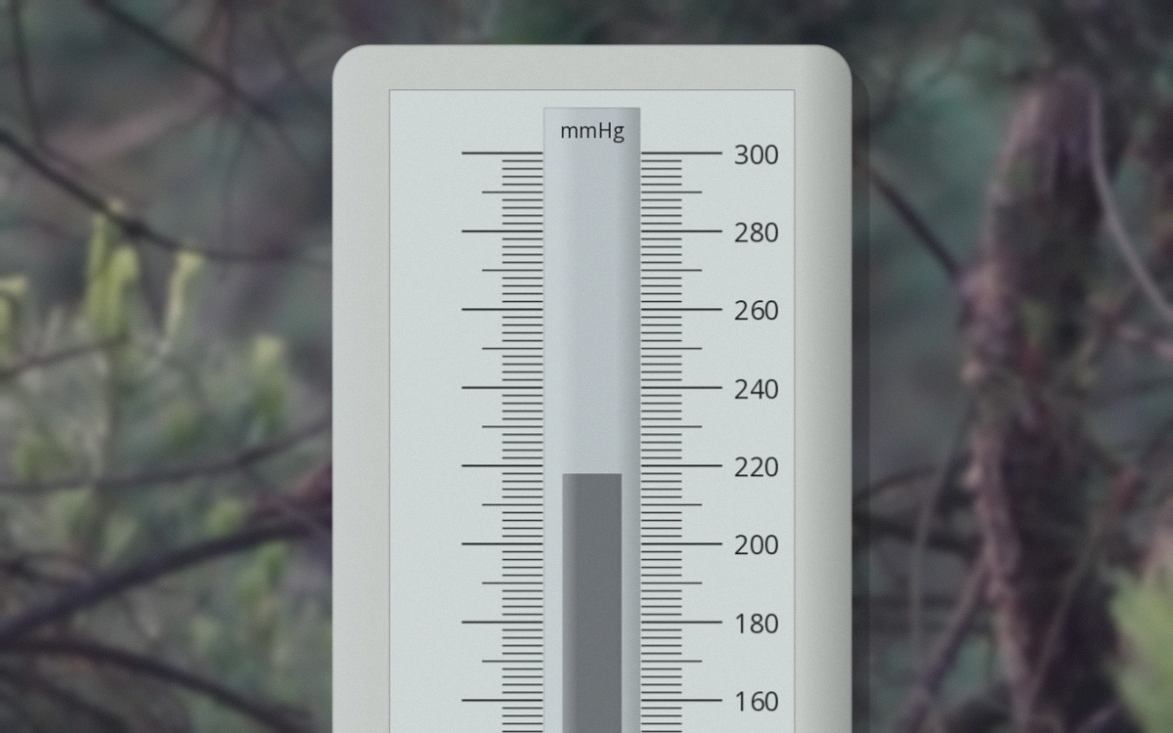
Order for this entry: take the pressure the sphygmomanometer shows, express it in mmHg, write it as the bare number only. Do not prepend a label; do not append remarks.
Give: 218
